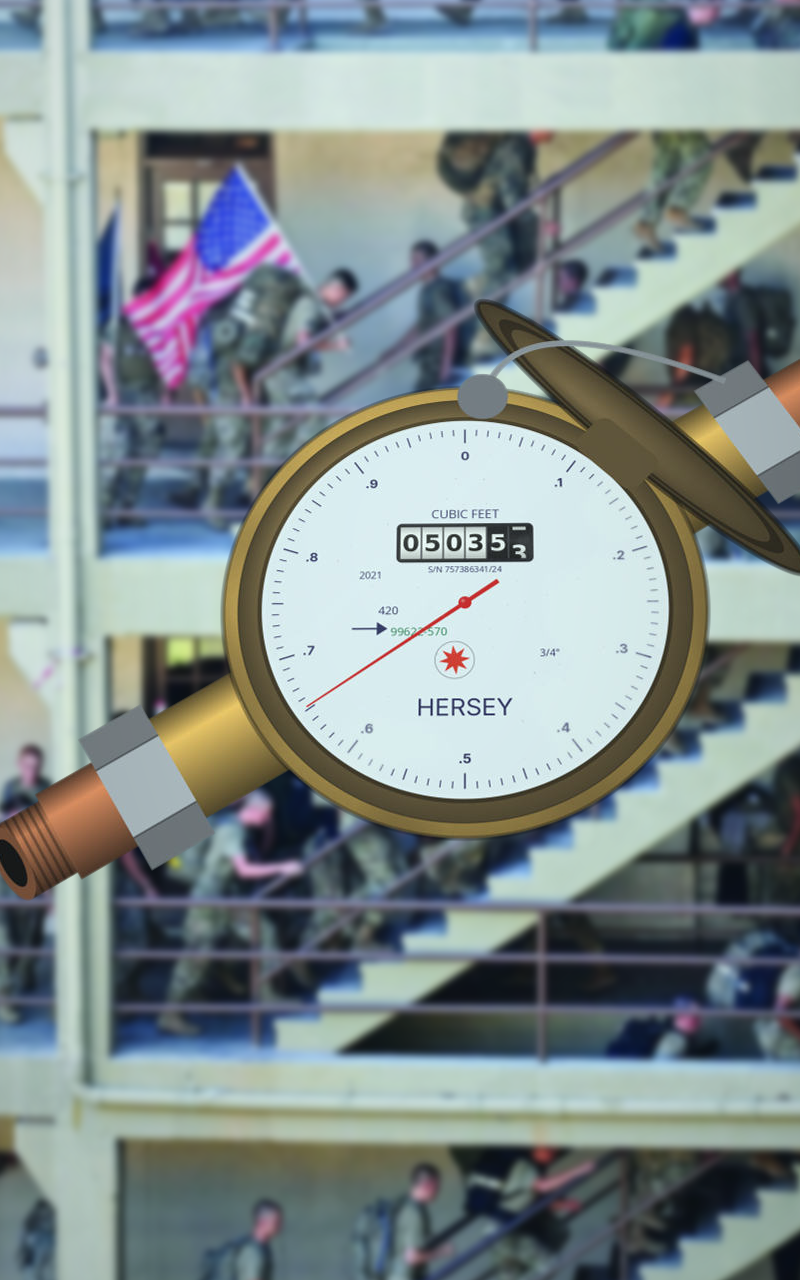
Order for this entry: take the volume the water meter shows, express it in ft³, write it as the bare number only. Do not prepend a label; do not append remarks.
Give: 50352.65
